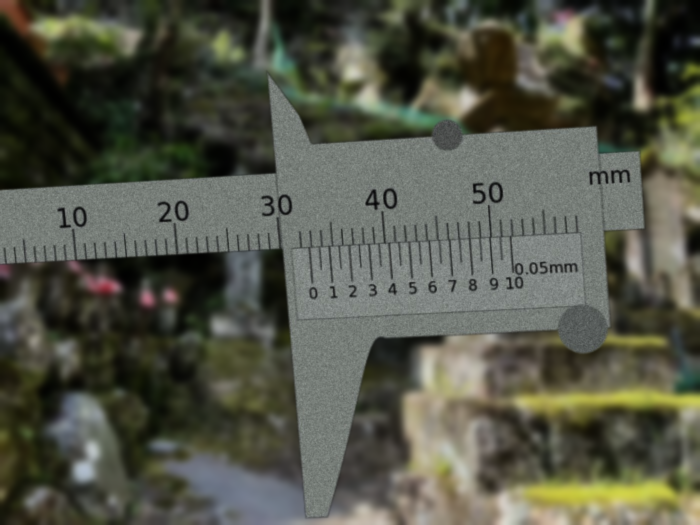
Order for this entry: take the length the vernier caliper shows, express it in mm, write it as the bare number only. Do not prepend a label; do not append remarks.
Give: 32.8
